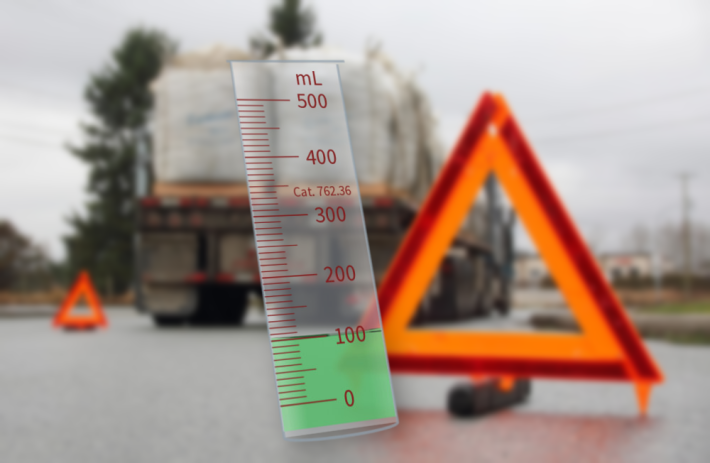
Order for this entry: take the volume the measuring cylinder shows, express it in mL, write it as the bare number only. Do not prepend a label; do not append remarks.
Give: 100
